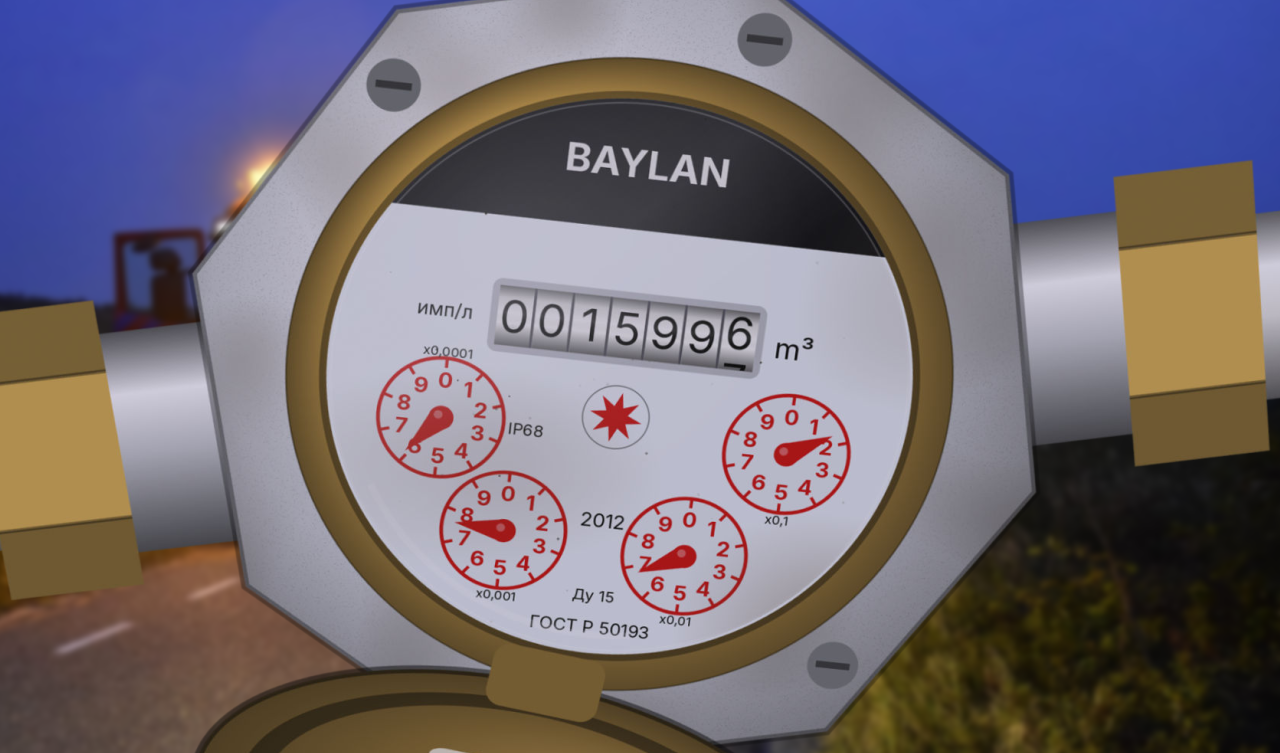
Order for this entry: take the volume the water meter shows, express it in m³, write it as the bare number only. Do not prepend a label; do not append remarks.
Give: 15996.1676
